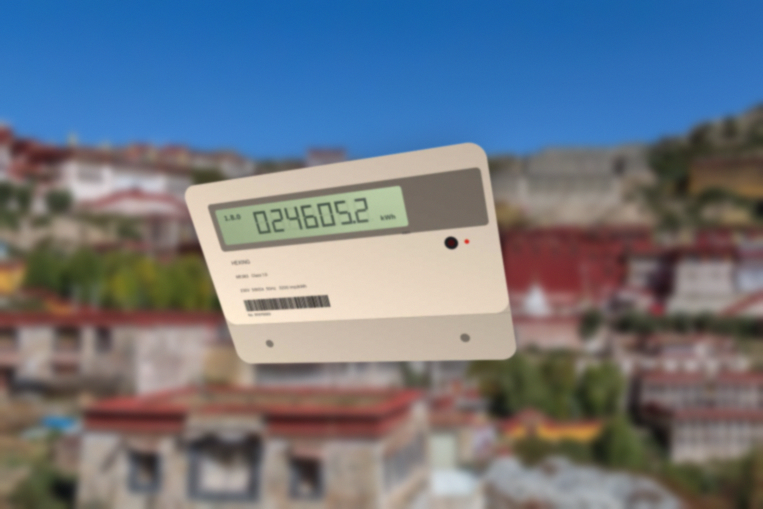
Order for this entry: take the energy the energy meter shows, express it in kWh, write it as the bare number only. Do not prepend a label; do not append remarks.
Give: 24605.2
